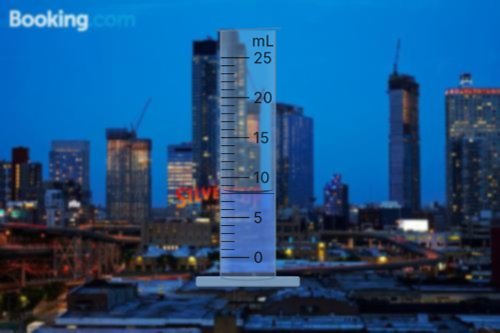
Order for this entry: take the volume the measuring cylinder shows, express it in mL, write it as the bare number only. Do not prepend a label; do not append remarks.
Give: 8
